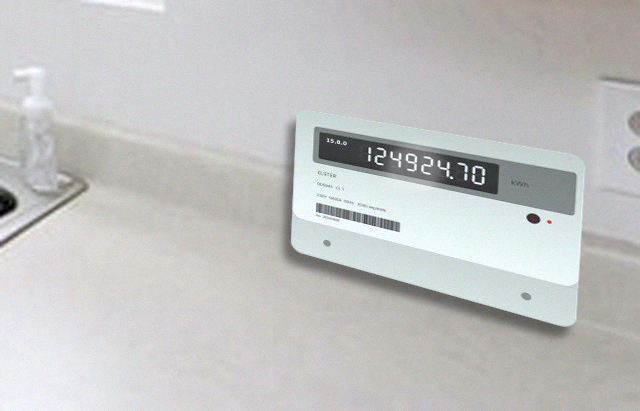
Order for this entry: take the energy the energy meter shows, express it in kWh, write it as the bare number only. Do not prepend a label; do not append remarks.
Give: 124924.70
